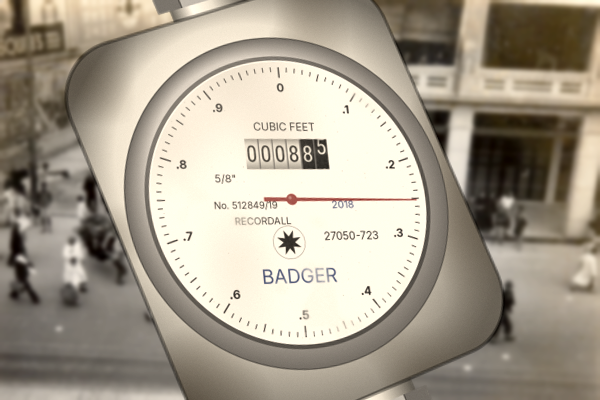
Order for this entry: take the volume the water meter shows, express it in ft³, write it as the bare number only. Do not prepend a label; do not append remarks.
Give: 885.25
